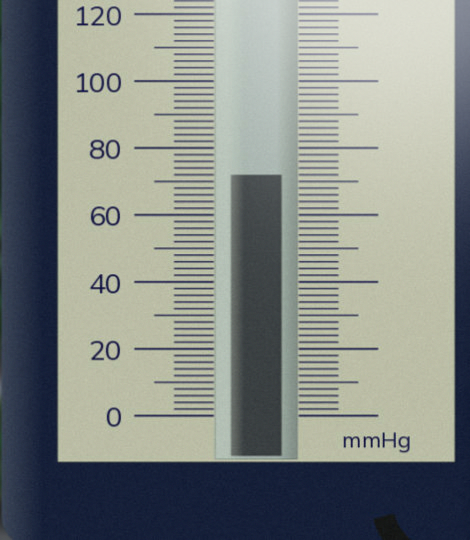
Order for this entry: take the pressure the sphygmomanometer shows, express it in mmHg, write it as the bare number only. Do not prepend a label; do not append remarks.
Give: 72
